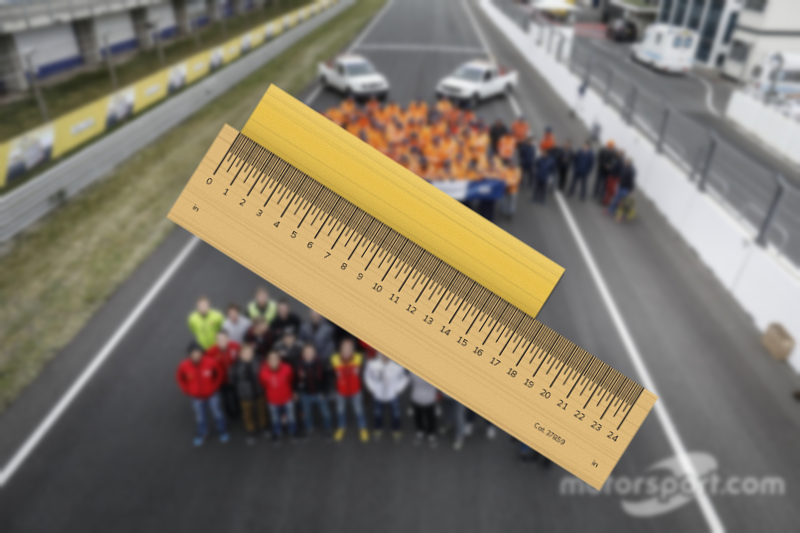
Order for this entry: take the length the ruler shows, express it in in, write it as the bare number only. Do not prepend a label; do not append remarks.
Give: 17.5
